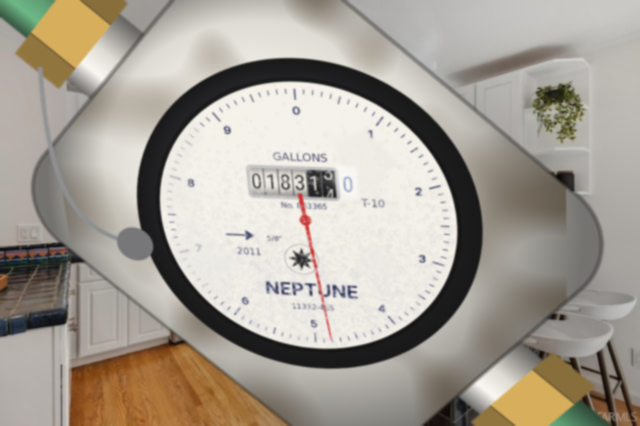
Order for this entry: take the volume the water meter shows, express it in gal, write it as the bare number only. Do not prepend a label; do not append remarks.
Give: 183134.8
